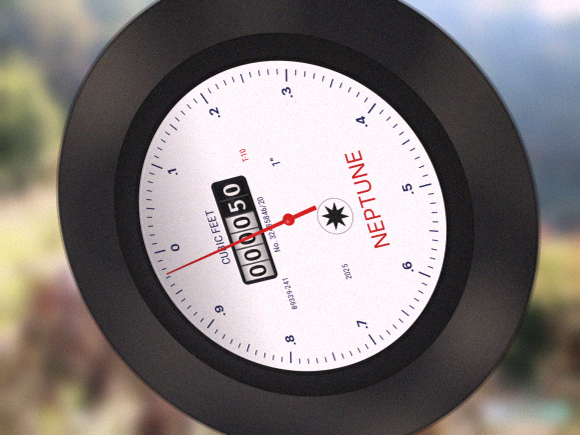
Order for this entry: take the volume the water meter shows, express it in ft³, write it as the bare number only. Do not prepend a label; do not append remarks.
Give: 49.97
